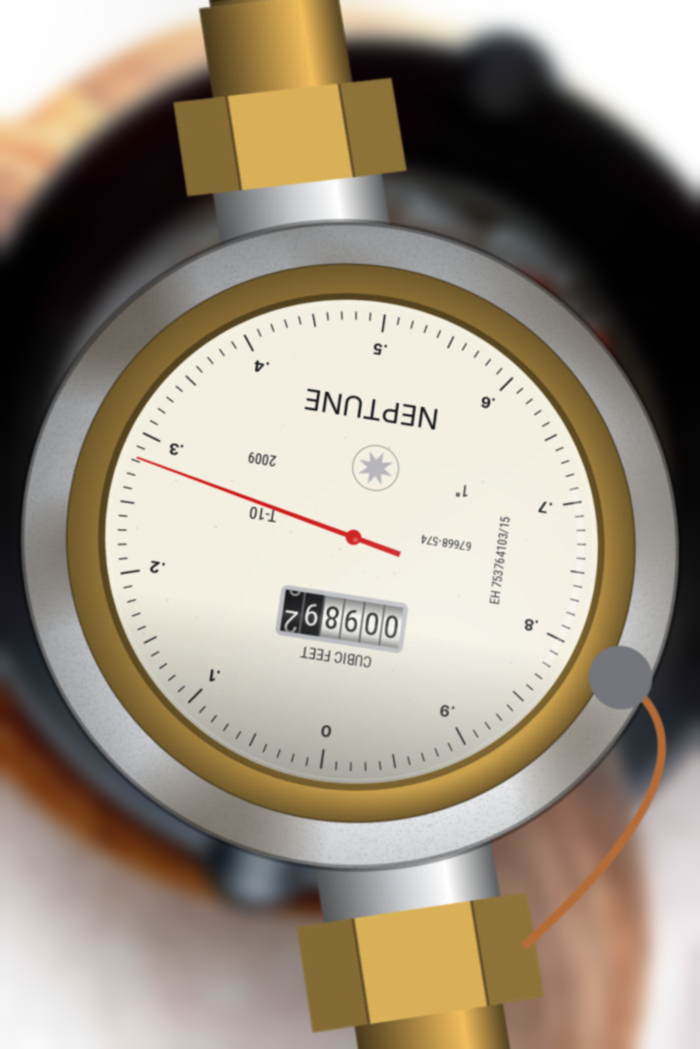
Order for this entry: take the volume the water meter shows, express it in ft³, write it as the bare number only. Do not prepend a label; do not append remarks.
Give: 9892.28
